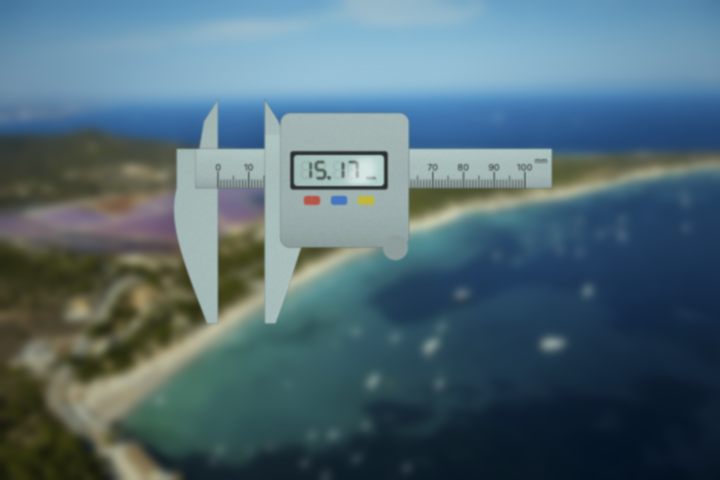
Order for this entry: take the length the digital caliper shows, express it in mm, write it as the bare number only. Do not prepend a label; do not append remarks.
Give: 15.17
